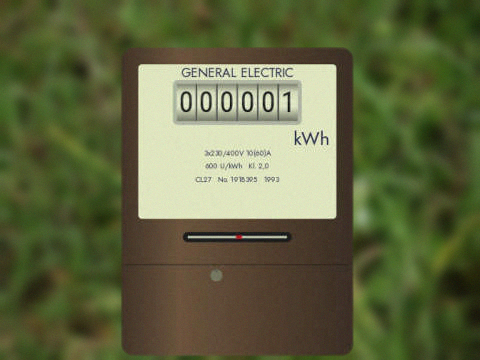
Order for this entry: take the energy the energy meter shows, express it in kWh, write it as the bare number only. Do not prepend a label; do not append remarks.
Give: 1
